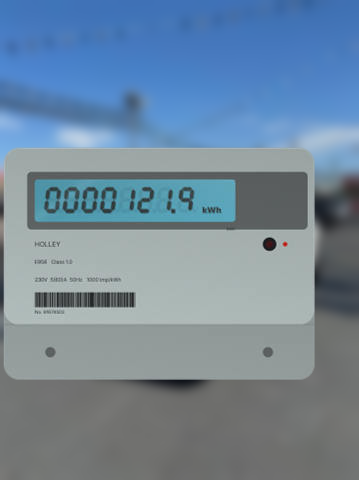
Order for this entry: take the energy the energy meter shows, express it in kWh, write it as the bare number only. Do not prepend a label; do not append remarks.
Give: 121.9
